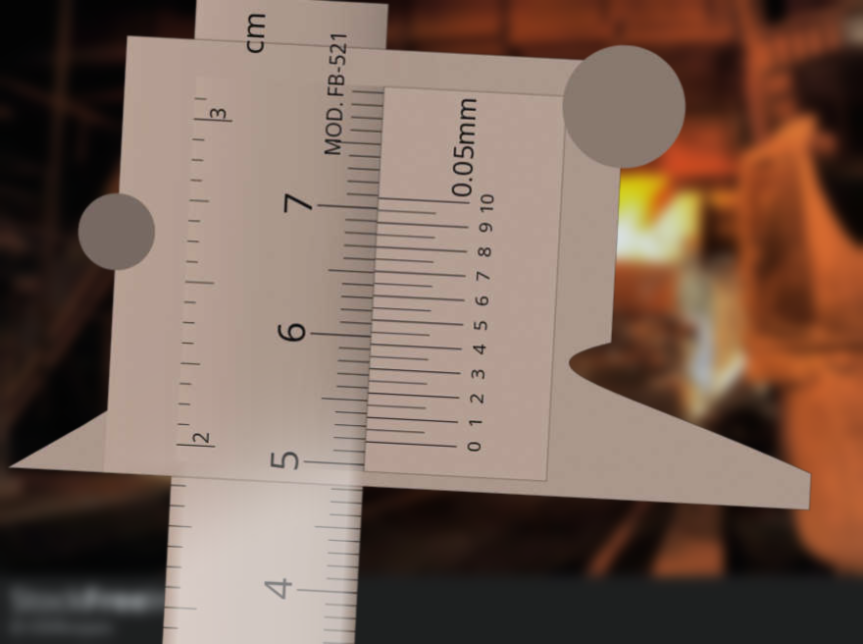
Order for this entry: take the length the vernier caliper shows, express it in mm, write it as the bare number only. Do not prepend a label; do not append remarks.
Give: 51.8
